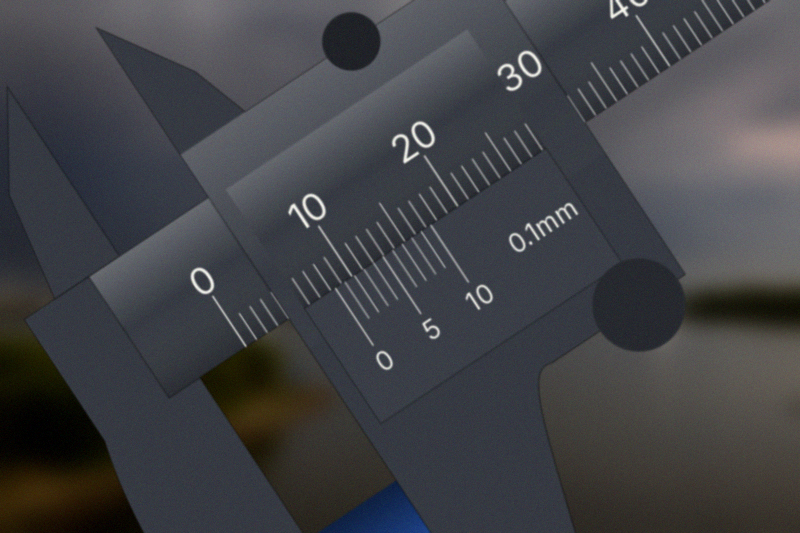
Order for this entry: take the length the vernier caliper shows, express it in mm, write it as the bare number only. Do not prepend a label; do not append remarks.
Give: 8.4
